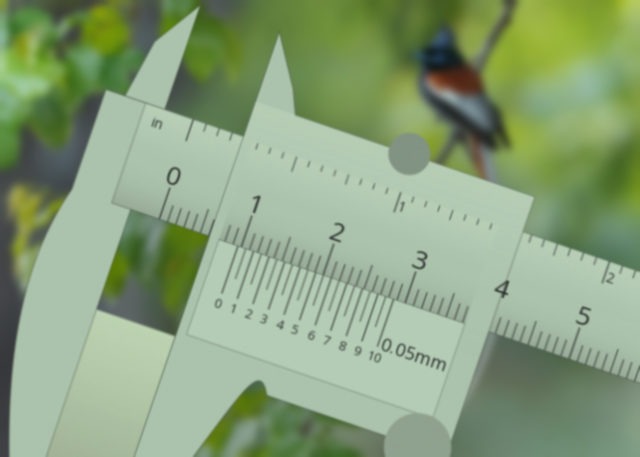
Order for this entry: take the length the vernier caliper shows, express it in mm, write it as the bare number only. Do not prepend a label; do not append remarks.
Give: 9.6
